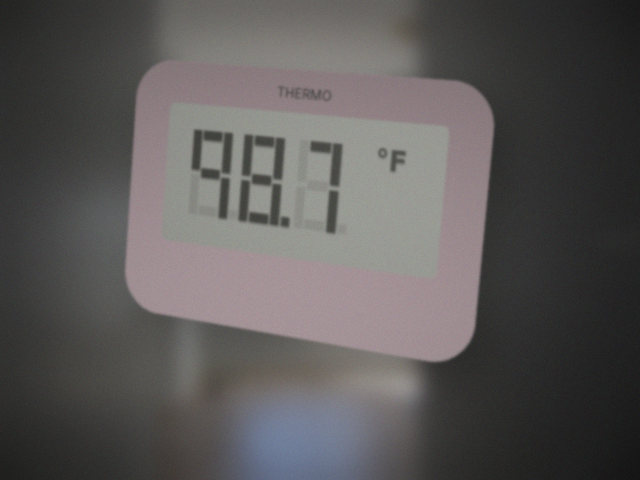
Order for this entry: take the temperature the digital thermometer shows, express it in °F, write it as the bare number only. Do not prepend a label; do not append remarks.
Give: 98.7
